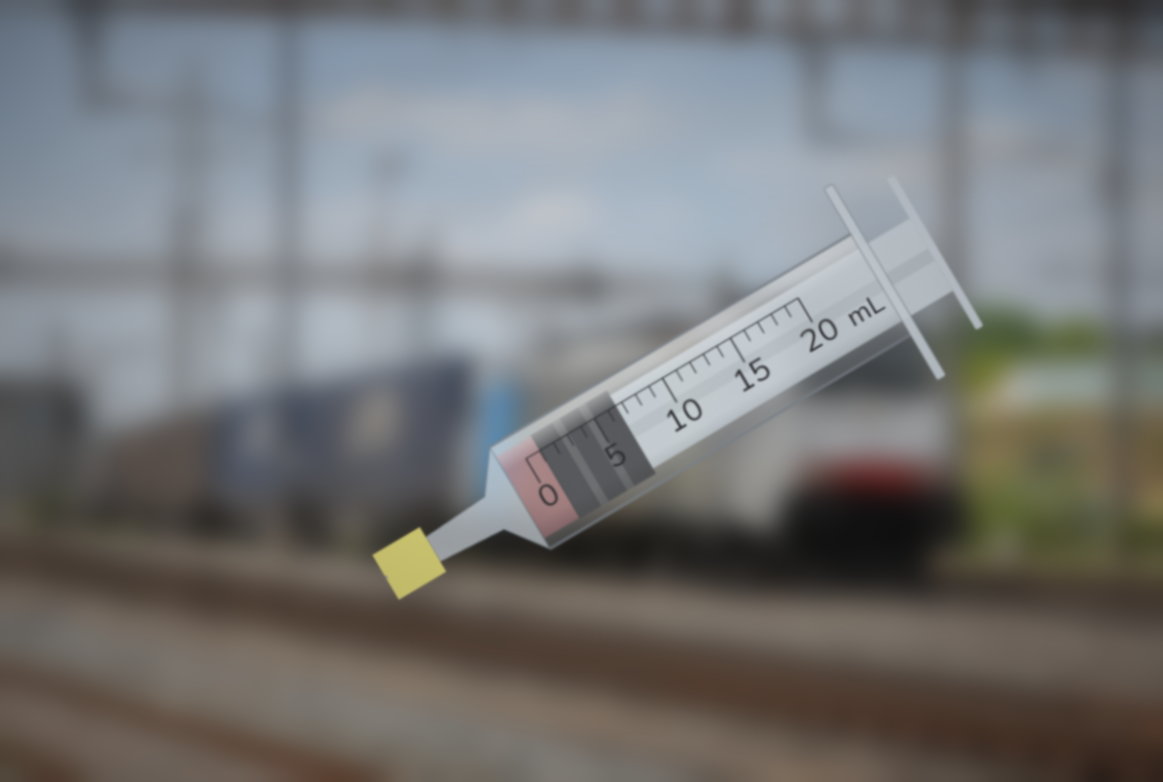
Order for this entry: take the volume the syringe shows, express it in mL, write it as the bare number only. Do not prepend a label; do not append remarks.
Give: 1
